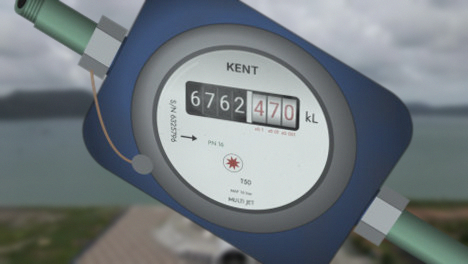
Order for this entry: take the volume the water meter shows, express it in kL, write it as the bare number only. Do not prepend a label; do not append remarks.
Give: 6762.470
